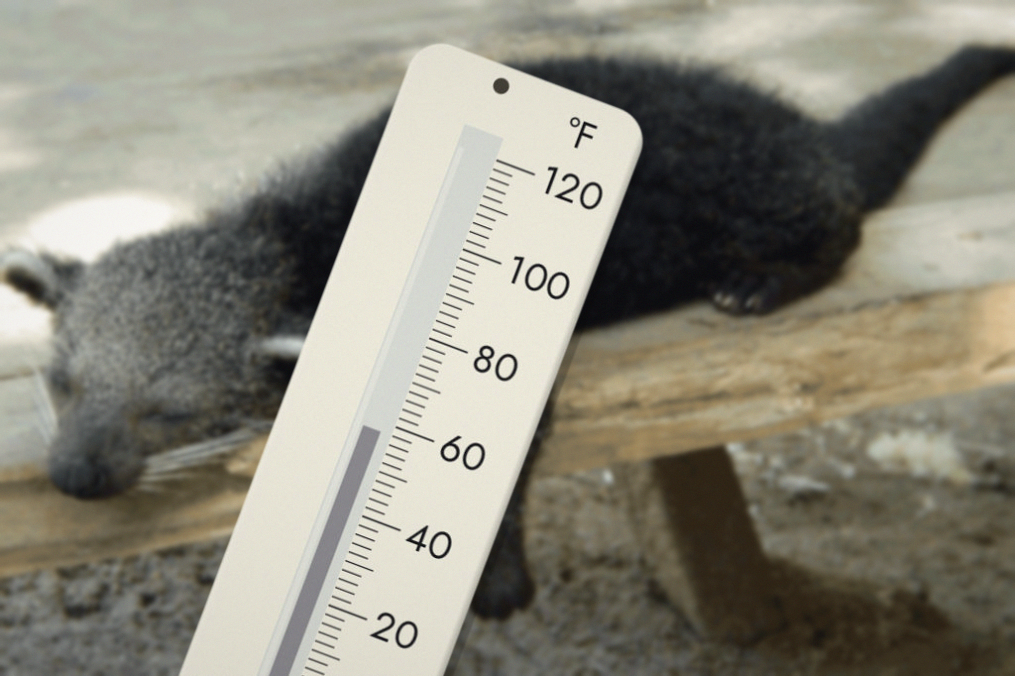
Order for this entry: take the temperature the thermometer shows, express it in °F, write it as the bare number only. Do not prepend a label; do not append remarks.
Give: 58
